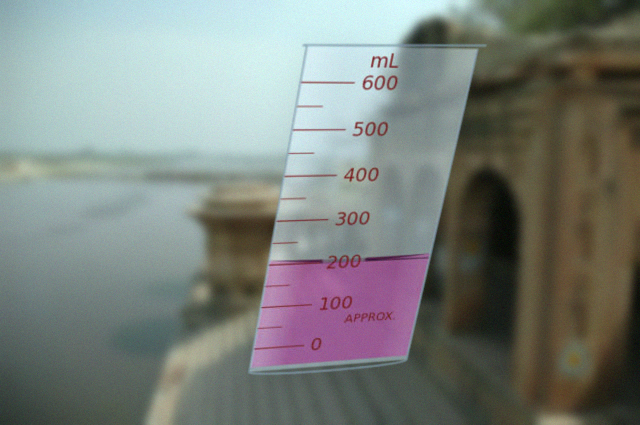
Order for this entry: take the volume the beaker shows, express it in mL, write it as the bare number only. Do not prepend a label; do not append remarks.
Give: 200
